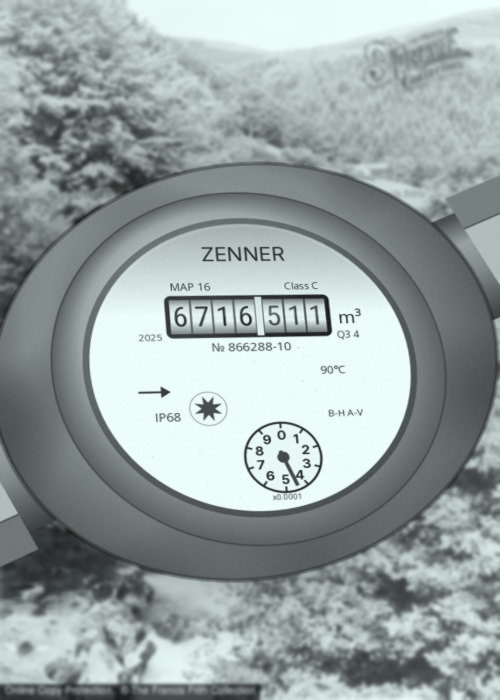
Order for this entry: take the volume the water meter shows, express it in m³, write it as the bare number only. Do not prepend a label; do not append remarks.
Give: 6716.5114
